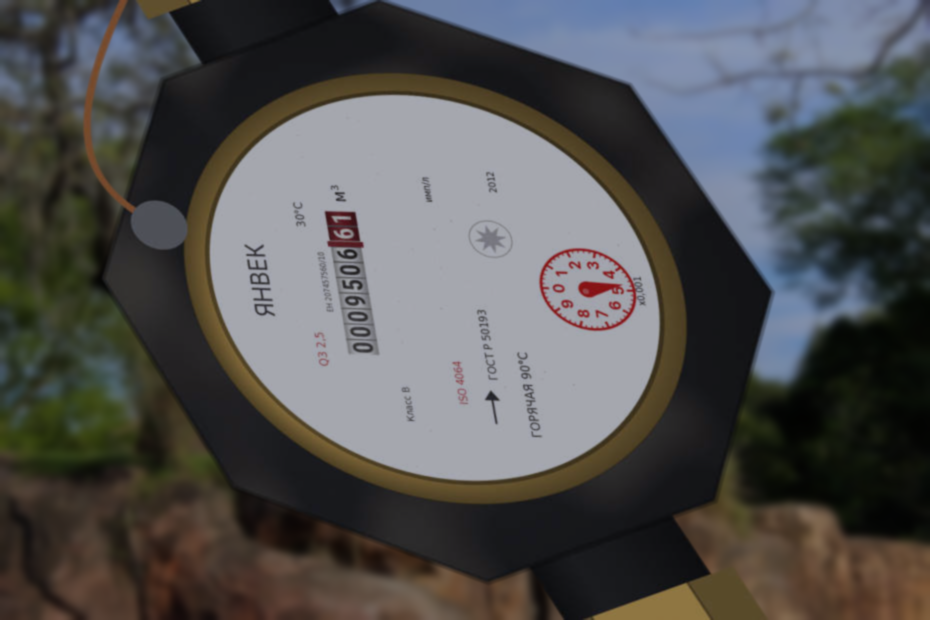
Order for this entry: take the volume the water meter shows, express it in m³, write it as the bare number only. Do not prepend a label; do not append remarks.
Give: 9506.614
